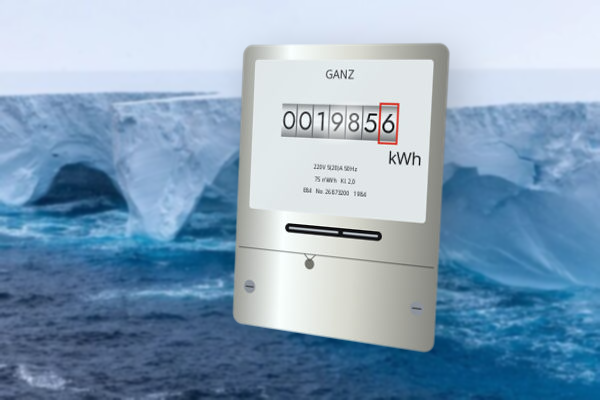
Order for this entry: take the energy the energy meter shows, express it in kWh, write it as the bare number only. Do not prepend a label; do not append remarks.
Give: 1985.6
